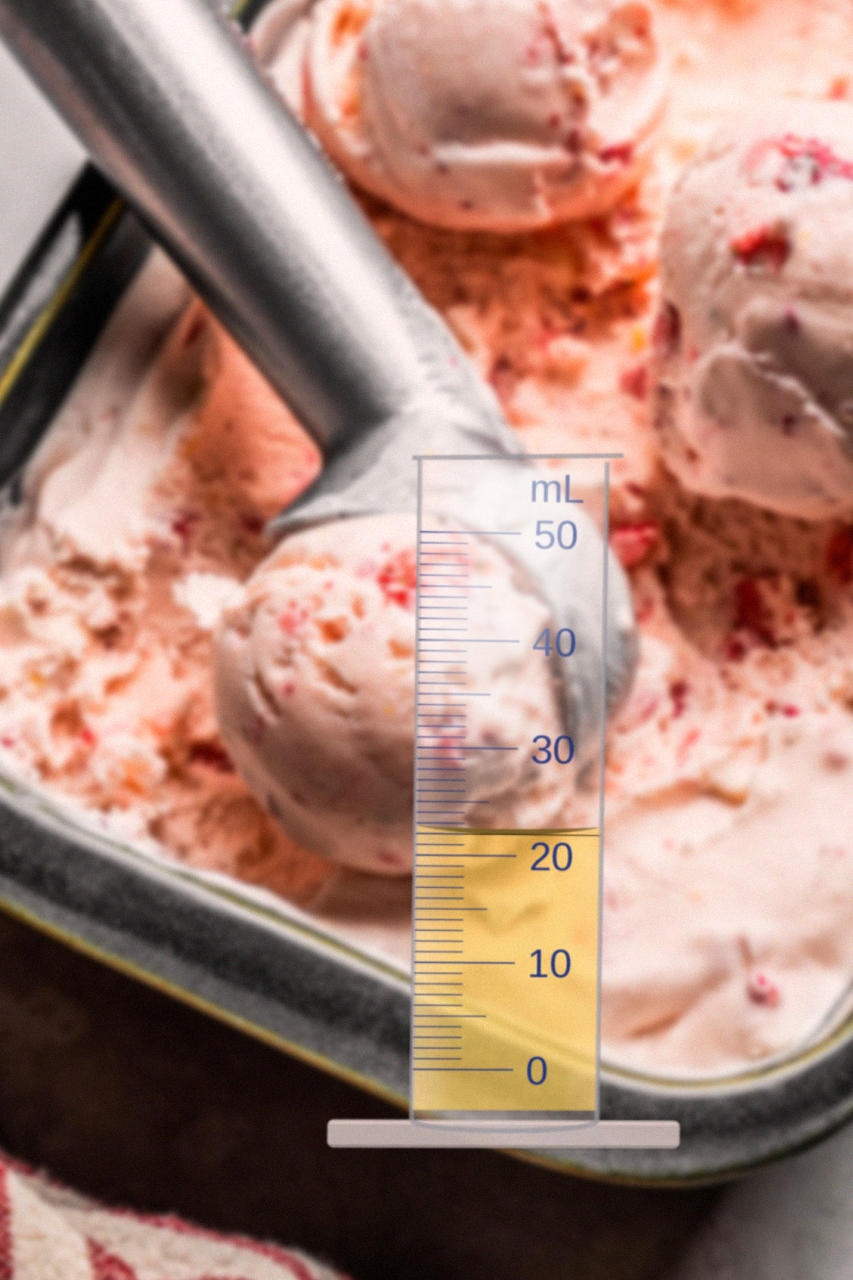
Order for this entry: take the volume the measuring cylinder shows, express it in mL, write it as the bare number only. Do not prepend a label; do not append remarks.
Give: 22
